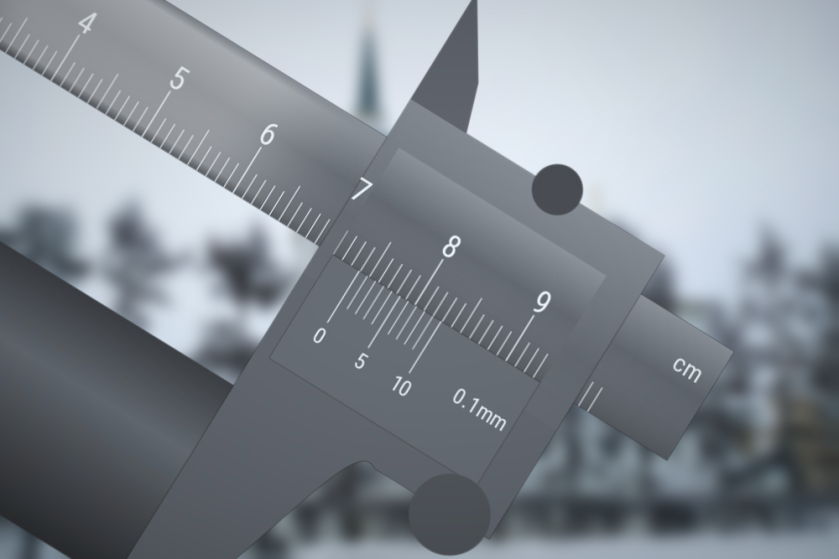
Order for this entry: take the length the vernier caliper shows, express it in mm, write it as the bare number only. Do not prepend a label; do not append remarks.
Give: 73.9
